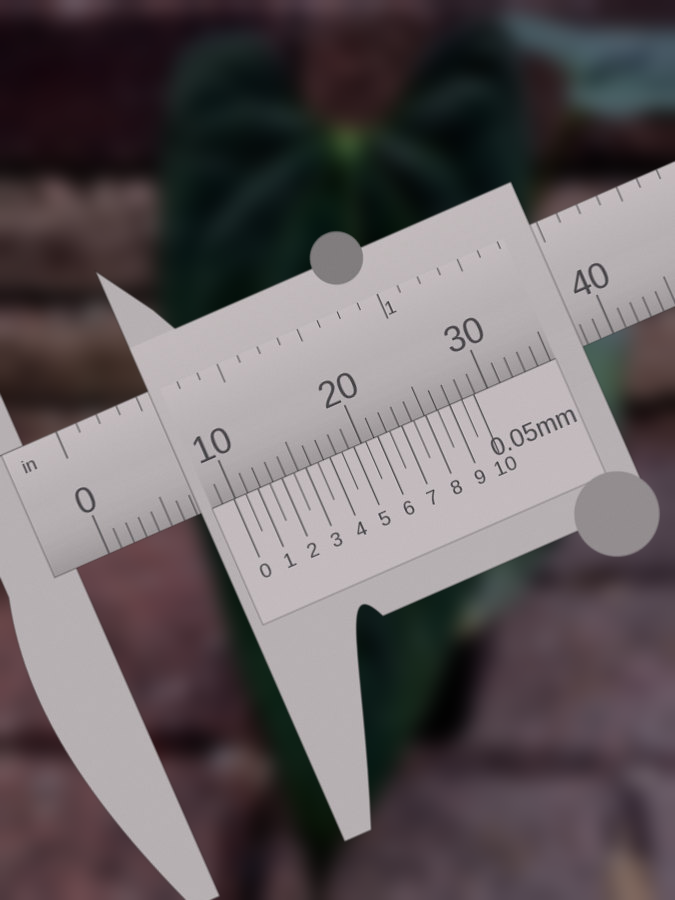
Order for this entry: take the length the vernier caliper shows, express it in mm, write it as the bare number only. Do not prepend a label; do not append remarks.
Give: 9.9
